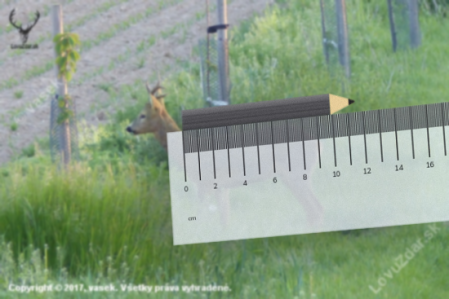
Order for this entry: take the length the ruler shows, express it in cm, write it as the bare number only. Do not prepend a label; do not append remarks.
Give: 11.5
